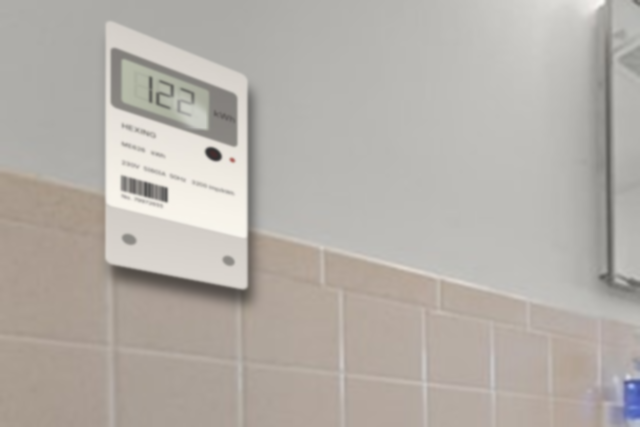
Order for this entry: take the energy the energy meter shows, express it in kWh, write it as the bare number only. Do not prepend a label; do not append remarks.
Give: 122
